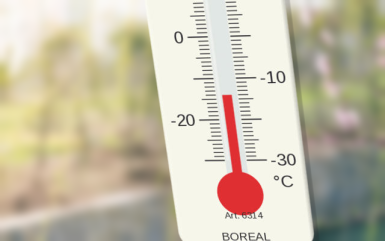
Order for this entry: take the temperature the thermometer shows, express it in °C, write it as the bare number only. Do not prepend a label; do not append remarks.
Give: -14
